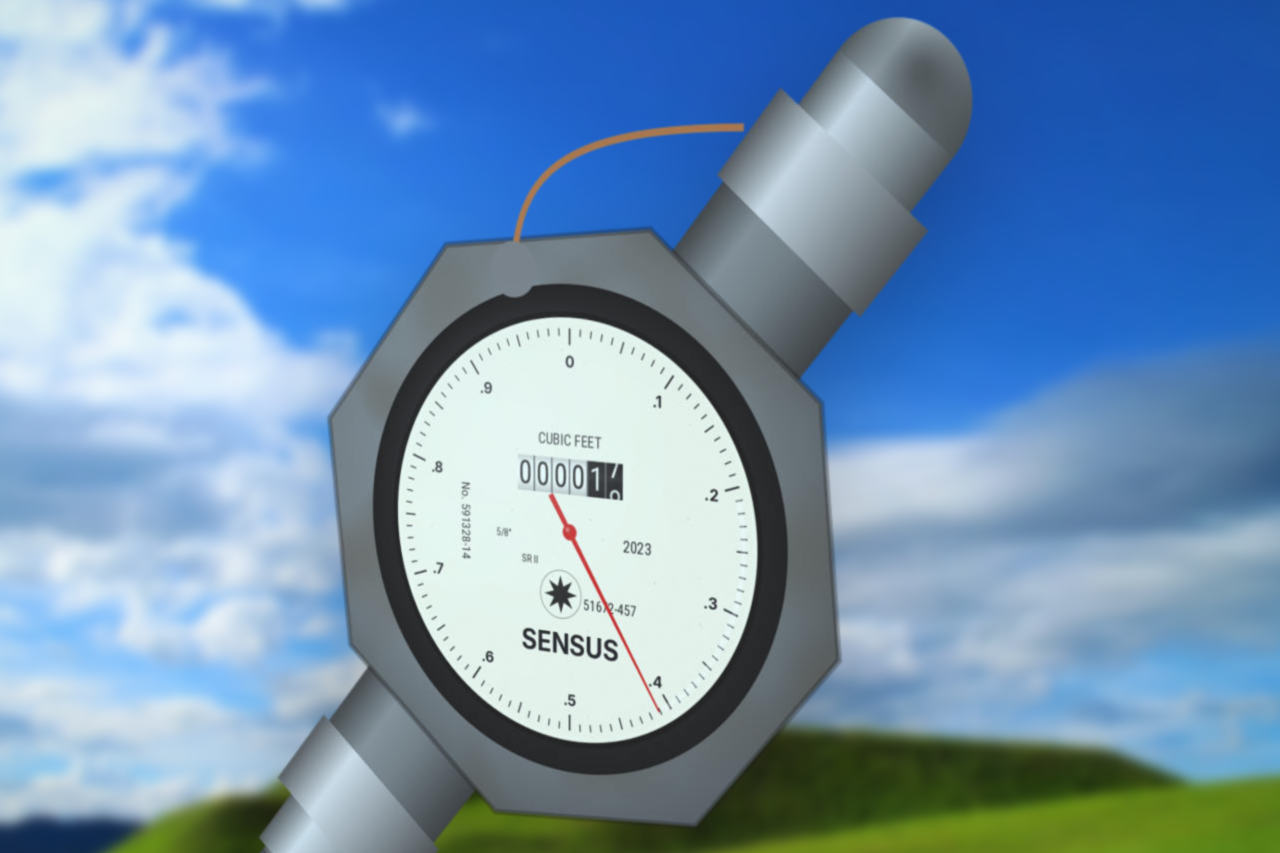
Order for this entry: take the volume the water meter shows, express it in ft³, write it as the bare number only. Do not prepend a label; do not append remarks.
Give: 17.41
